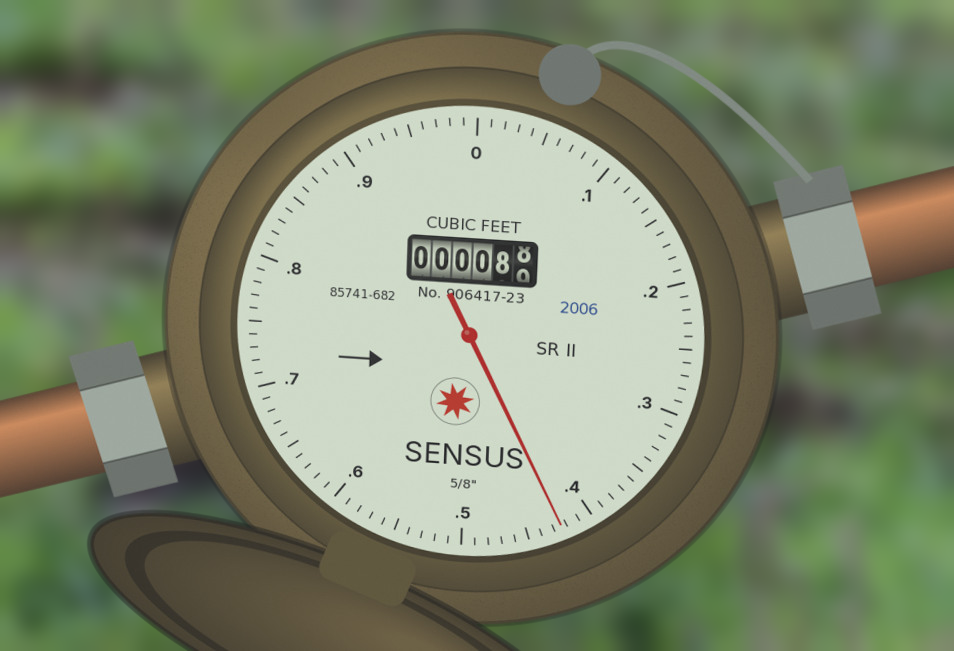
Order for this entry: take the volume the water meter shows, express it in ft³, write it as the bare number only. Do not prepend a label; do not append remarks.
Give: 88.42
